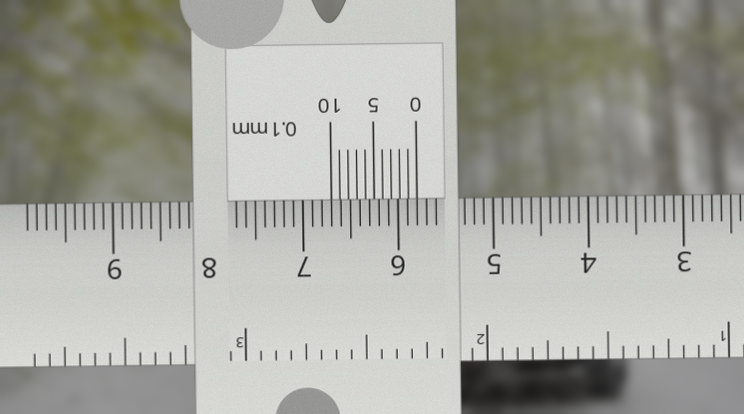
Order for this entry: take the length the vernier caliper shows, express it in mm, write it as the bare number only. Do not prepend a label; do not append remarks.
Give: 58.0
